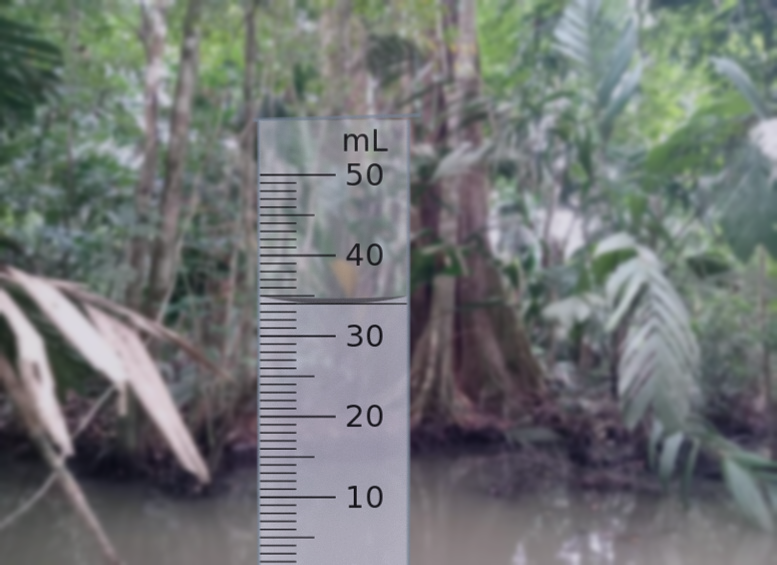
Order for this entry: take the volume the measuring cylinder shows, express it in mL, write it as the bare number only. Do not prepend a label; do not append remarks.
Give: 34
